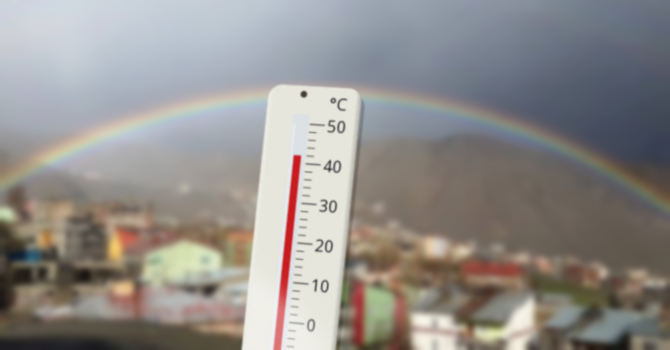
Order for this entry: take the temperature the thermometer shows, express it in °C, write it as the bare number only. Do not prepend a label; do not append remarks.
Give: 42
